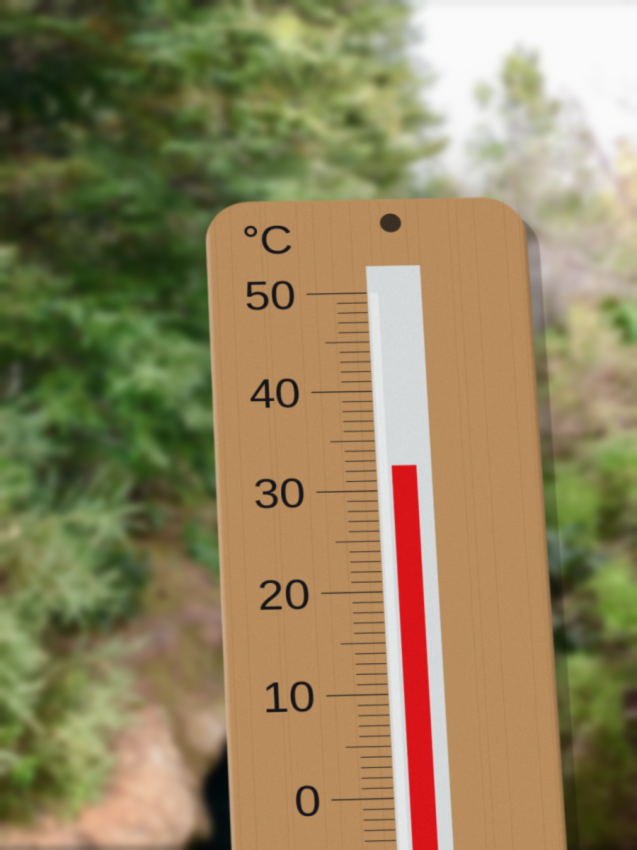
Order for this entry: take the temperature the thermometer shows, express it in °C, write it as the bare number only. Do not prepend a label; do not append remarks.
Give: 32.5
